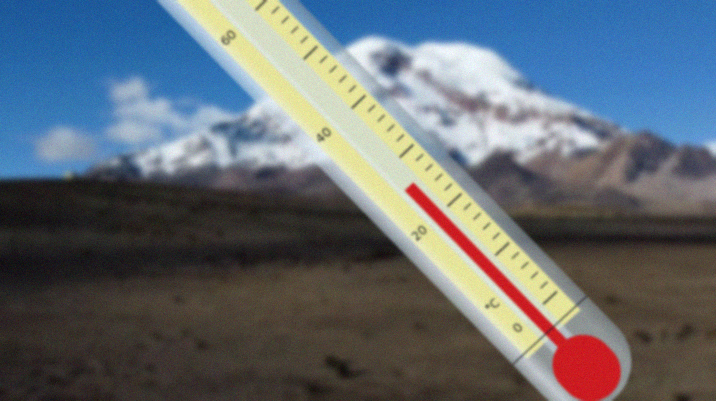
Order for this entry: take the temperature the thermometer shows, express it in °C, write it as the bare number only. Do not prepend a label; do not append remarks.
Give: 26
